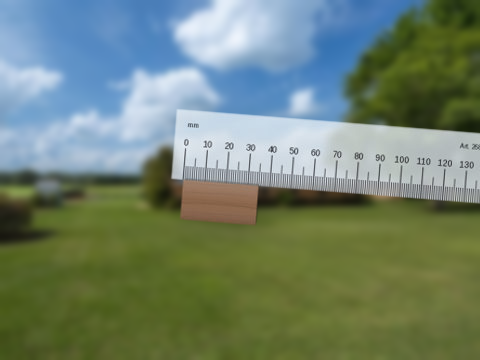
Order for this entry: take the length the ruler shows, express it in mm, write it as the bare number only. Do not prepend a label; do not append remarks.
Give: 35
